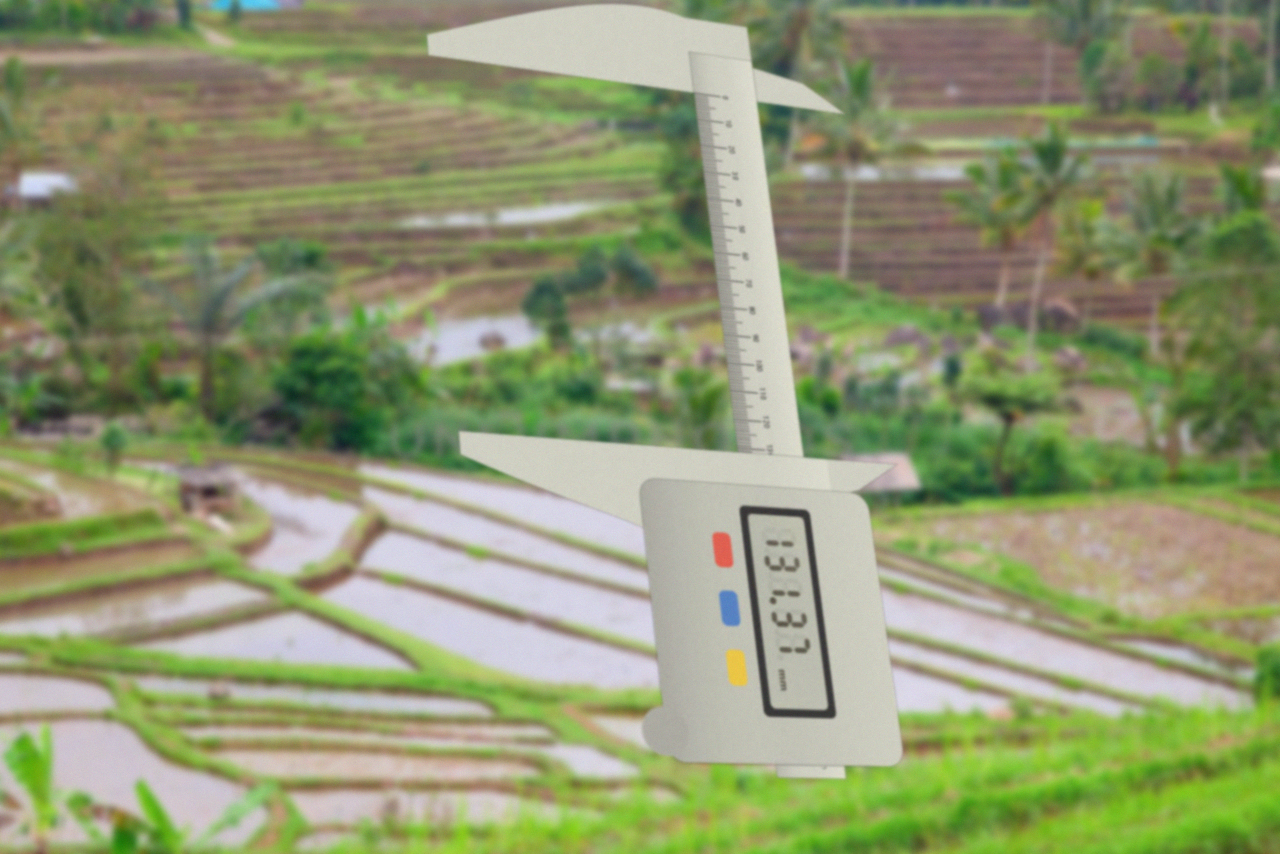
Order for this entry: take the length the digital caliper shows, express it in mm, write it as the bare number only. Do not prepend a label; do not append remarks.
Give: 131.37
